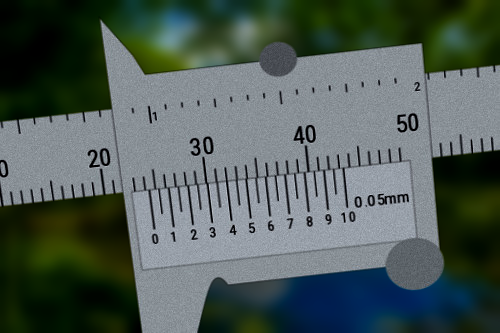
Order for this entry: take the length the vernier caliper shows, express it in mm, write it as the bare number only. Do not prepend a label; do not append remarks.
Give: 24.4
